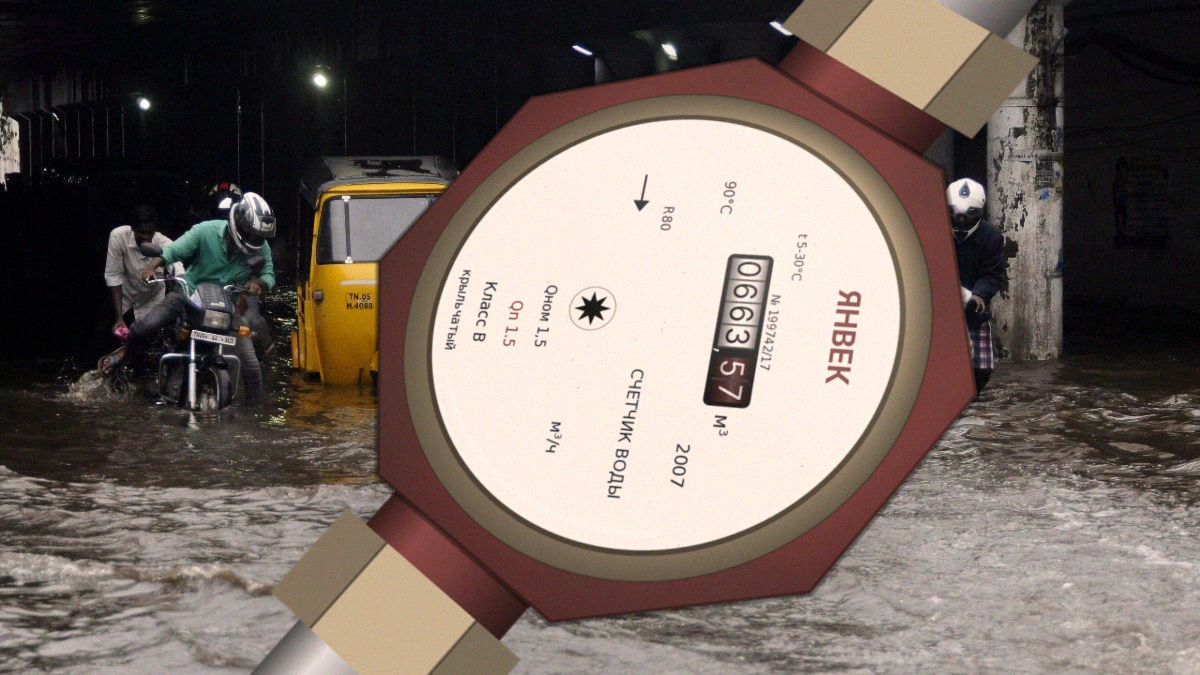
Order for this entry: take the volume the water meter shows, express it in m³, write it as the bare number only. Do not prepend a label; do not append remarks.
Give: 663.57
